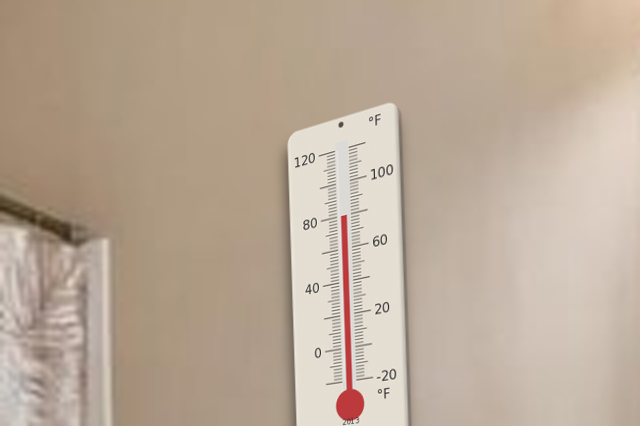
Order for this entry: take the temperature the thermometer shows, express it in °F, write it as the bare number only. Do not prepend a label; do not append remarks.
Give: 80
